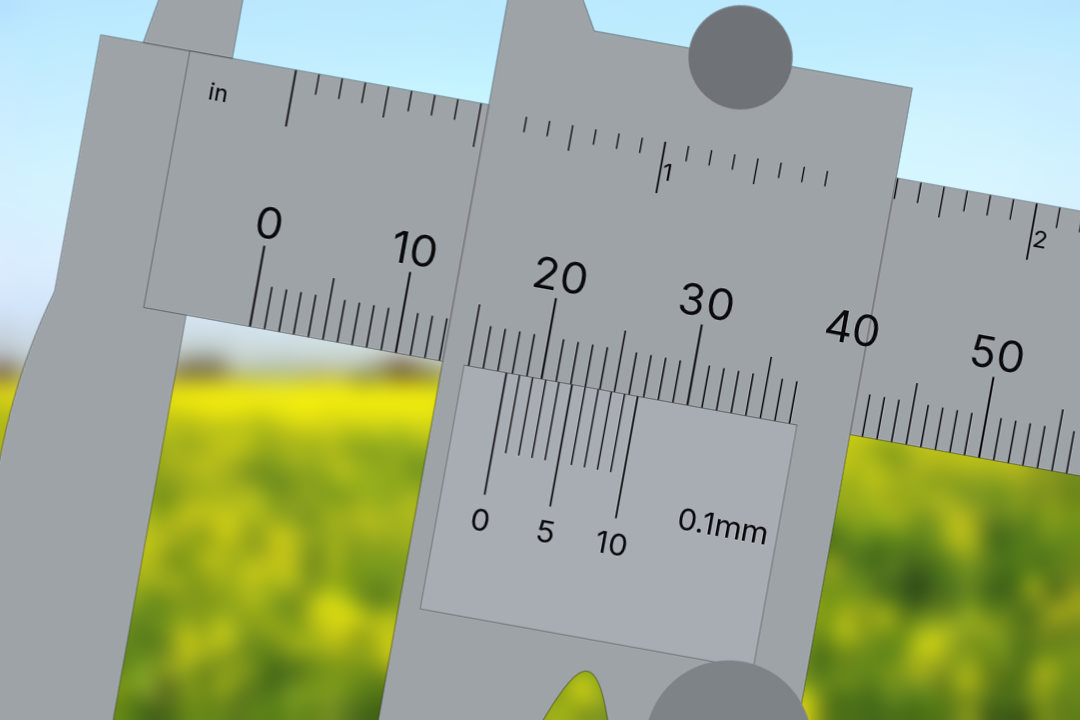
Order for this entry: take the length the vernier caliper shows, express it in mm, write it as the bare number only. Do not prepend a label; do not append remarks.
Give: 17.6
